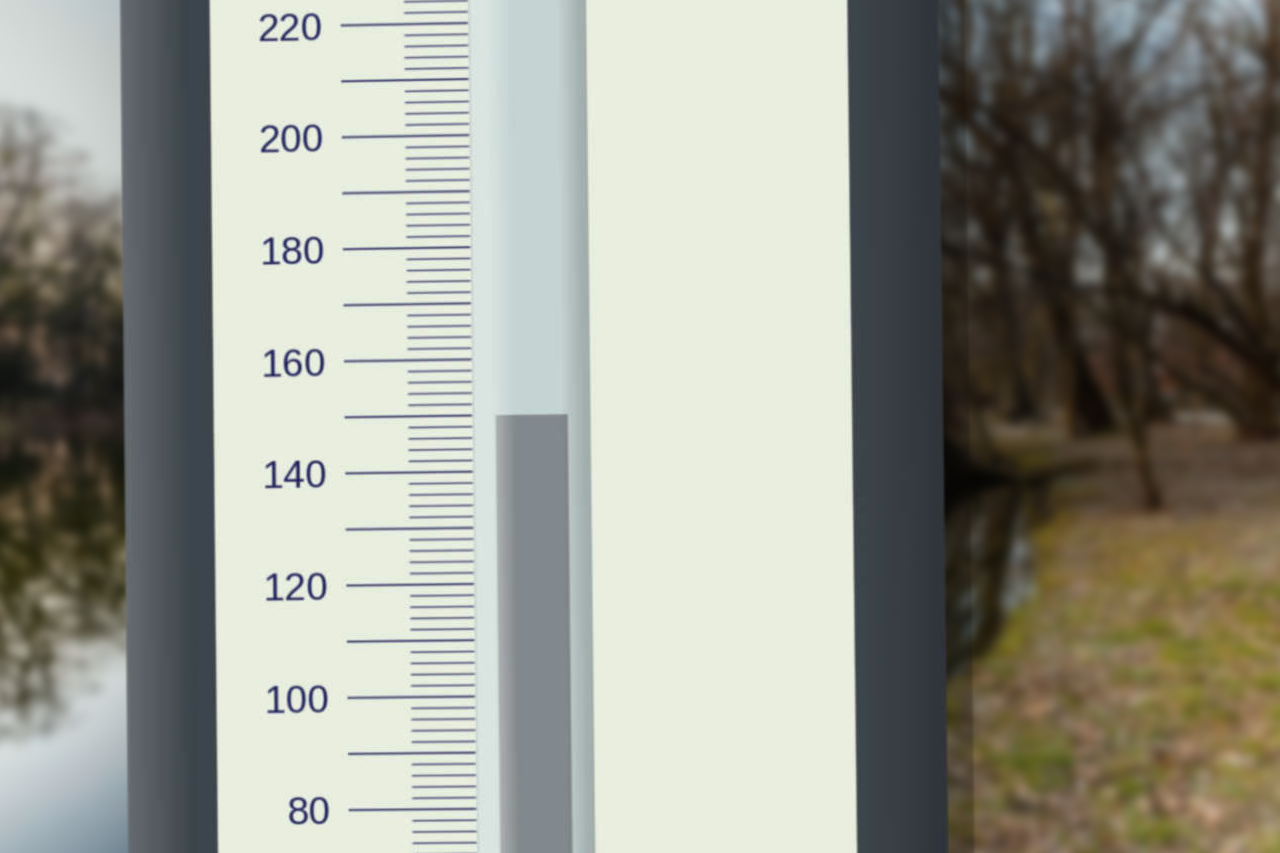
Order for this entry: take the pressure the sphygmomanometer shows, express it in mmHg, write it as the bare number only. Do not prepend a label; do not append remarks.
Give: 150
